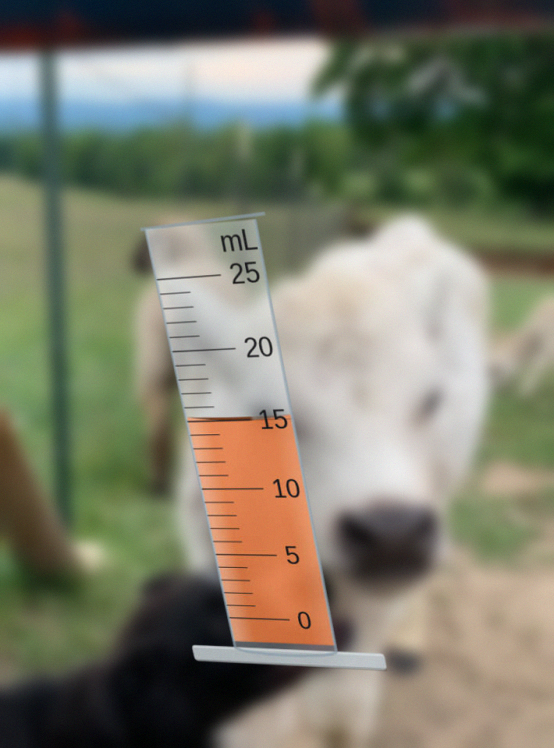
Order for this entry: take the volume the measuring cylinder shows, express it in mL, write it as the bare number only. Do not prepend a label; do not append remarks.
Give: 15
